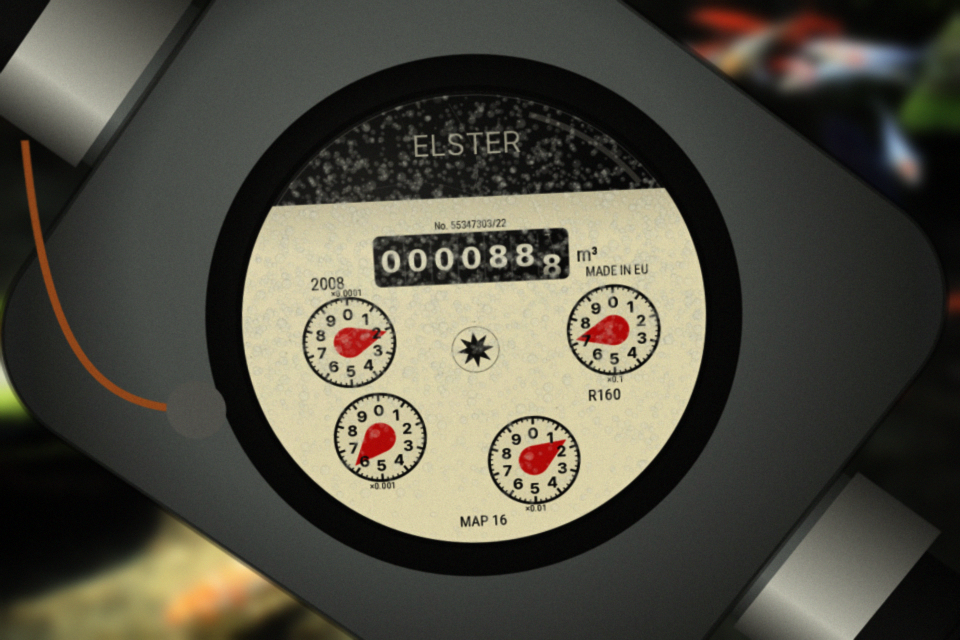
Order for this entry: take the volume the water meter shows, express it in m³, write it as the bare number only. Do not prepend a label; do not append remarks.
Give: 887.7162
